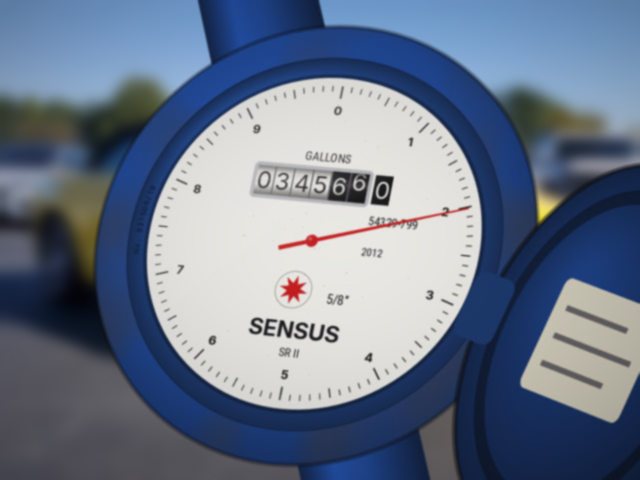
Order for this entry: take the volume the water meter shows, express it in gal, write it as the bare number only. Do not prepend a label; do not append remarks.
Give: 345662.0
